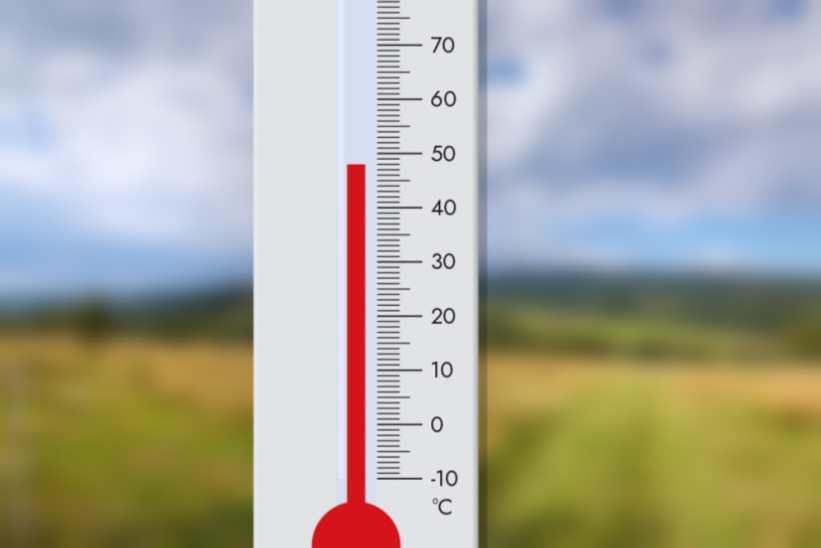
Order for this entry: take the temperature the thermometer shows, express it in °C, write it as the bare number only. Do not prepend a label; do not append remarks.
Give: 48
